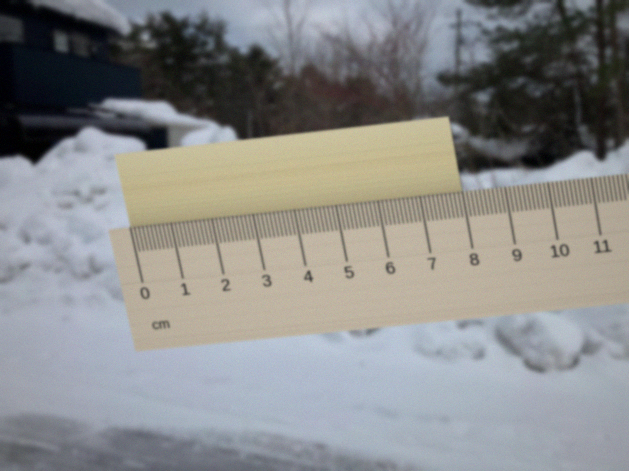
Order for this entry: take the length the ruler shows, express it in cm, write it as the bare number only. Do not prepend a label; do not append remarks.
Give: 8
